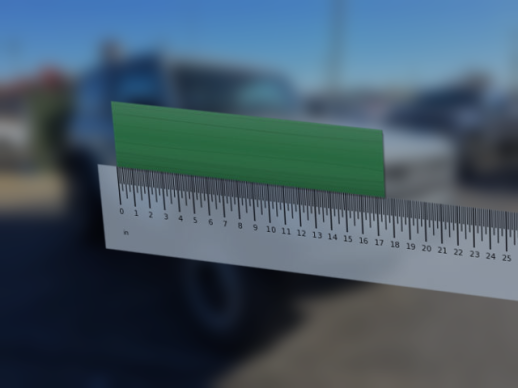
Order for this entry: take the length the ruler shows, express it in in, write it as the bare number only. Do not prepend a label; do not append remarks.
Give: 17.5
